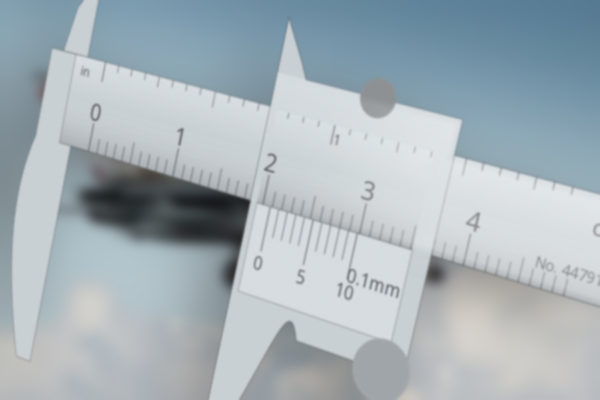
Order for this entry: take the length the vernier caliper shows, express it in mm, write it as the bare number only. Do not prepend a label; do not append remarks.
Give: 20.8
